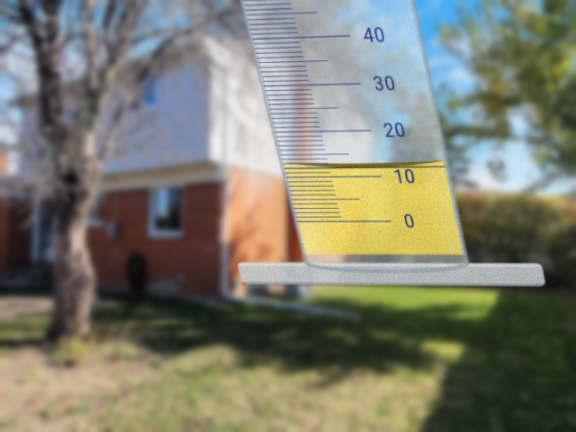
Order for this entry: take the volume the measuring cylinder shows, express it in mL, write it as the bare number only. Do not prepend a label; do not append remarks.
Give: 12
